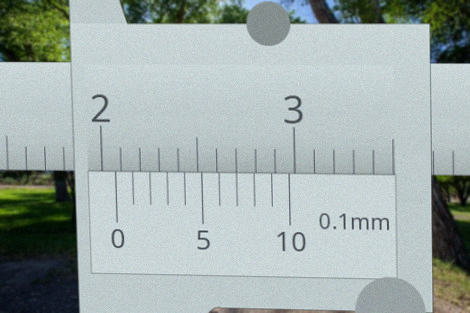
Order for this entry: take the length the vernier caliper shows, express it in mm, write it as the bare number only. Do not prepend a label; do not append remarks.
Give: 20.7
